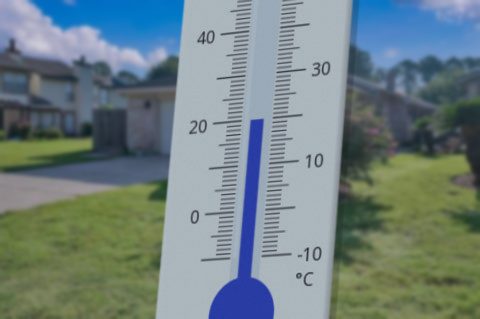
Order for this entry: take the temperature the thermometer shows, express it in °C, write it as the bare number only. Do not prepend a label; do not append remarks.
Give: 20
